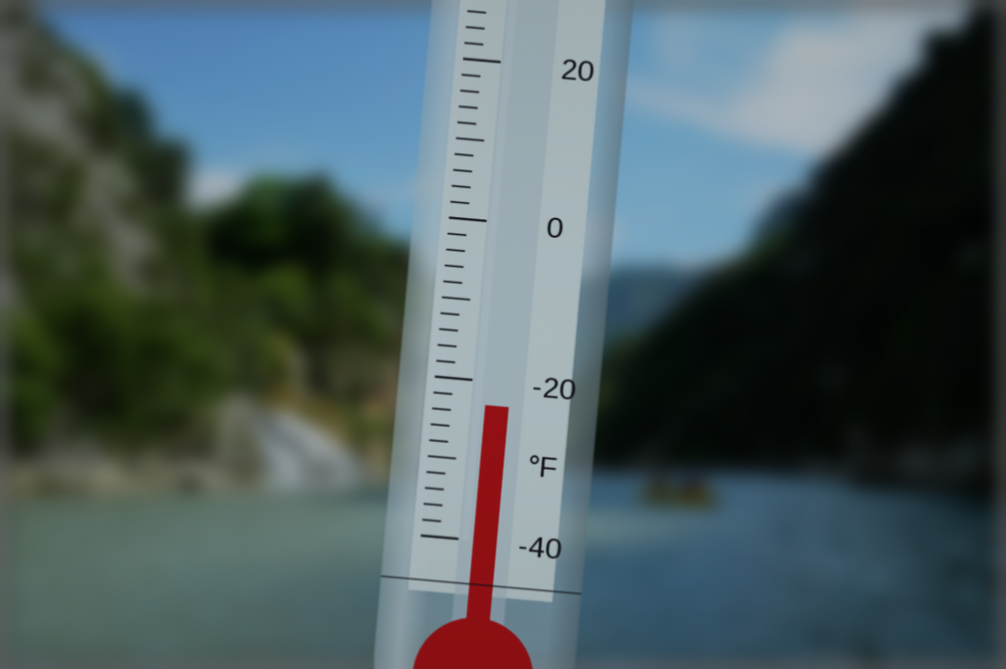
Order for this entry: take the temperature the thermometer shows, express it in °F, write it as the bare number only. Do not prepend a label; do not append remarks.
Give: -23
